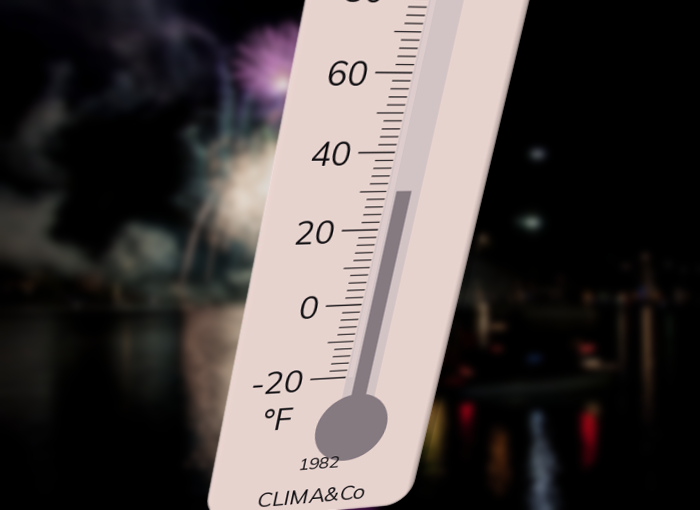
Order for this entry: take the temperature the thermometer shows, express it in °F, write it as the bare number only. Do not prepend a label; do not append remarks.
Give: 30
